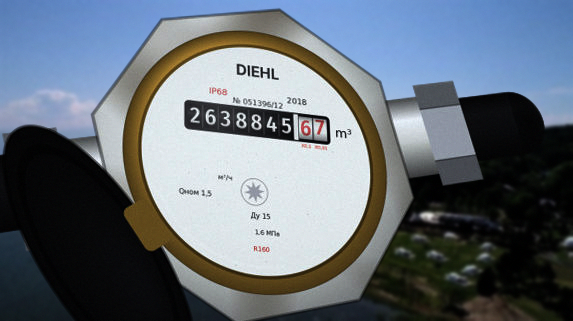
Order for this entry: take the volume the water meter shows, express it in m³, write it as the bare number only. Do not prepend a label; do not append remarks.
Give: 2638845.67
